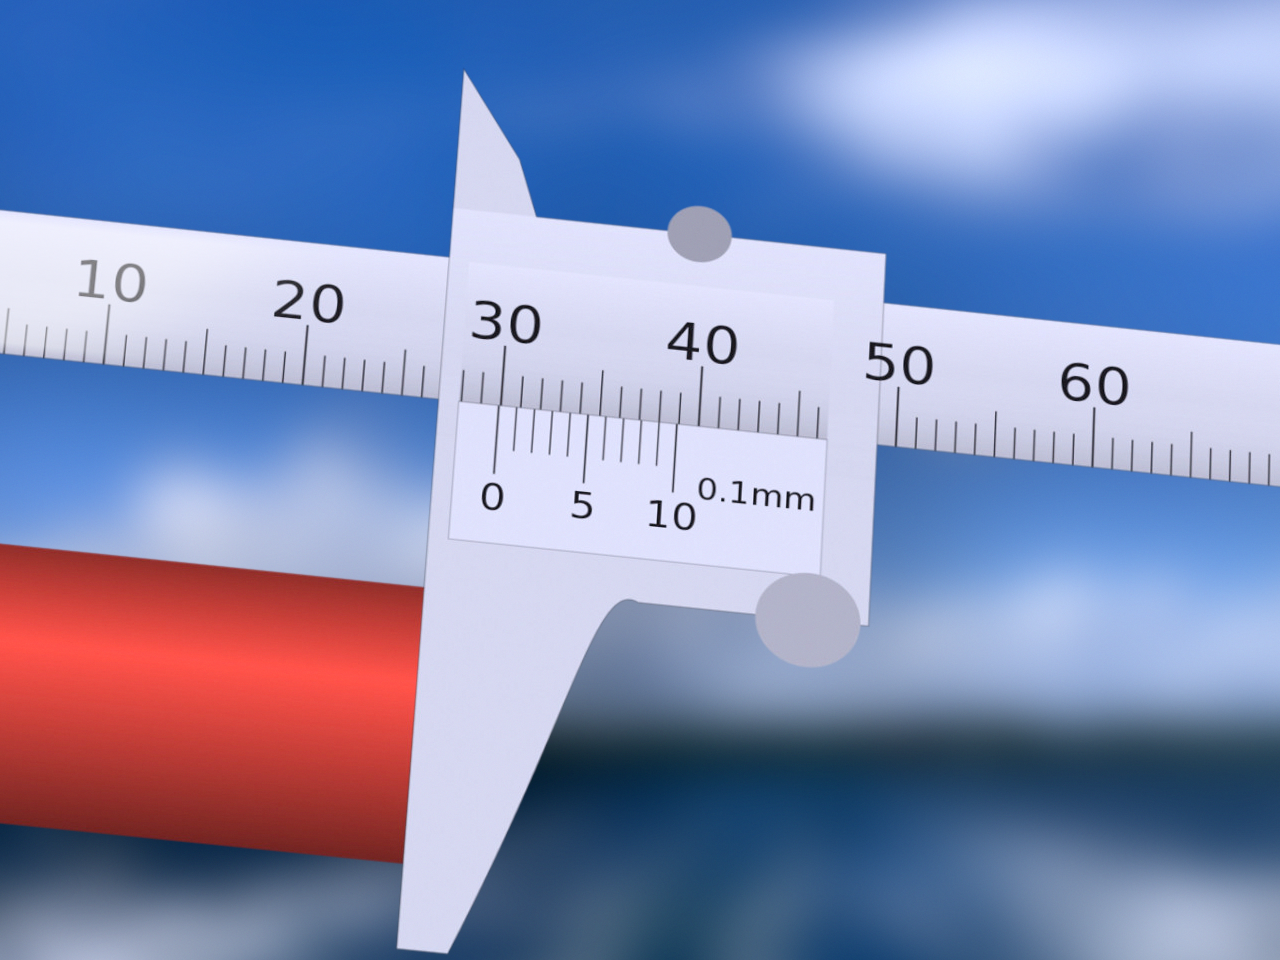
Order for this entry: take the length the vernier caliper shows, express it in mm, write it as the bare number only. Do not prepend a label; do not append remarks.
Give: 29.9
